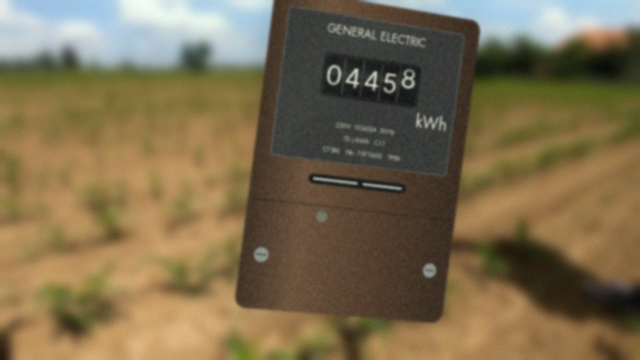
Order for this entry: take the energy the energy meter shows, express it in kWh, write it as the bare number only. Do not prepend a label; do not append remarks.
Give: 4458
